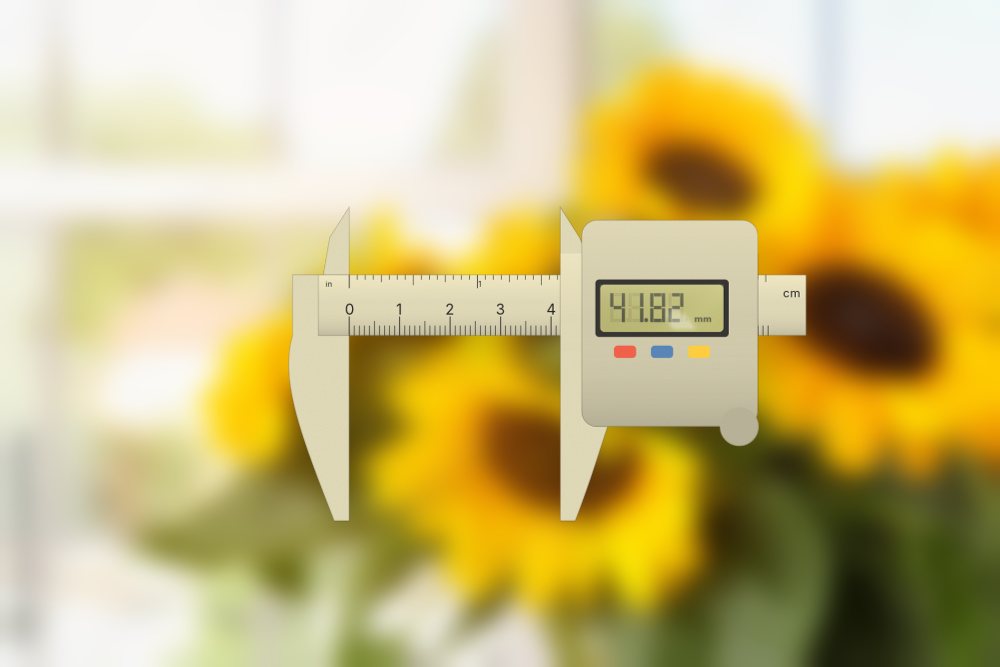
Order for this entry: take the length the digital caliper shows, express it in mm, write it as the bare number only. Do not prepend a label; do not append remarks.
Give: 41.82
